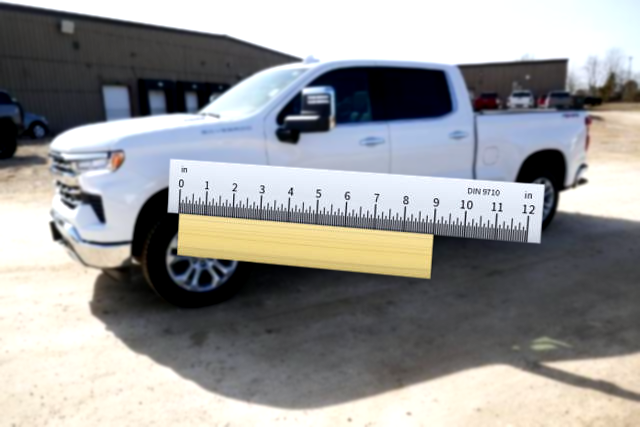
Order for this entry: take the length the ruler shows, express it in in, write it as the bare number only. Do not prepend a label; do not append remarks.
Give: 9
